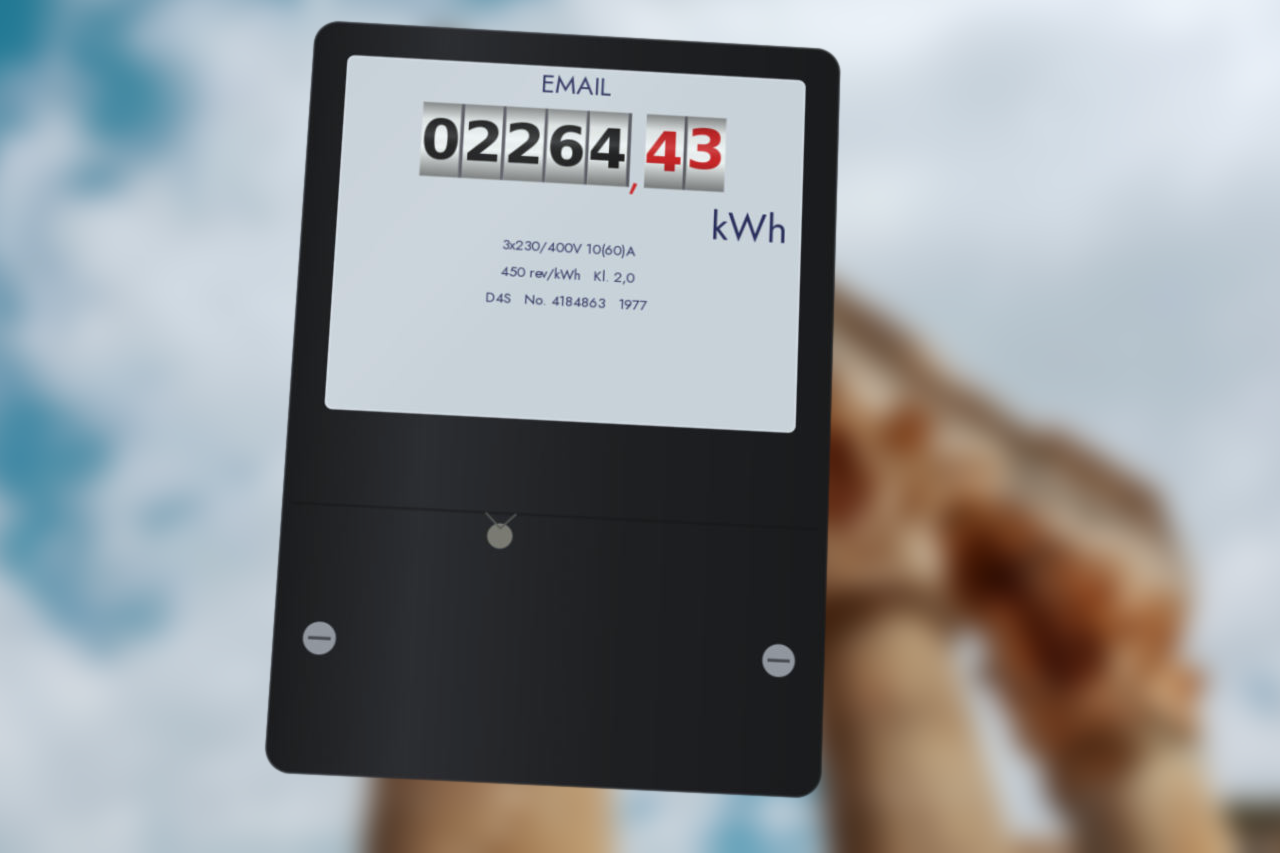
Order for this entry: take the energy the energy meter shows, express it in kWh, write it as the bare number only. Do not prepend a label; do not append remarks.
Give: 2264.43
